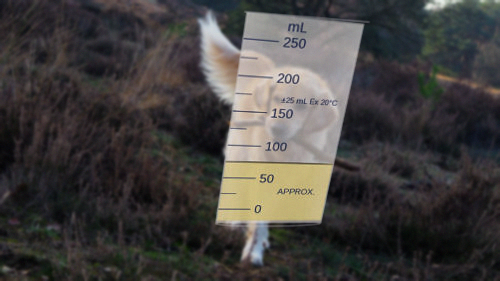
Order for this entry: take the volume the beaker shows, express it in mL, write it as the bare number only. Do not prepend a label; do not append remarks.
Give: 75
